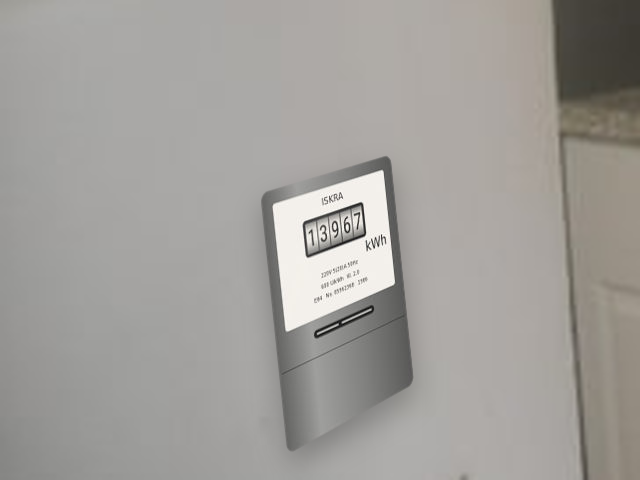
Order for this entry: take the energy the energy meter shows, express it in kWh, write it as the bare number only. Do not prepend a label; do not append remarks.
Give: 13967
